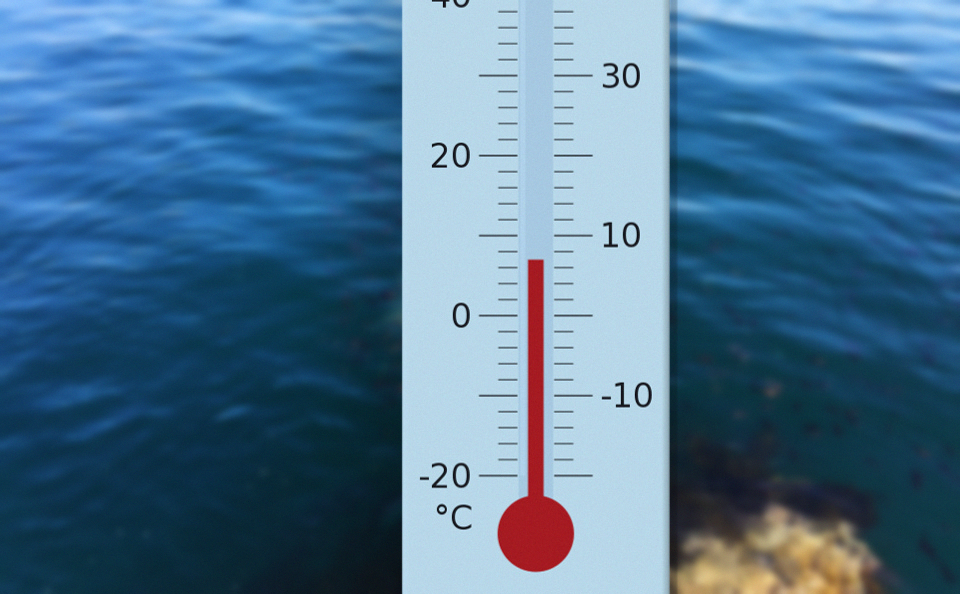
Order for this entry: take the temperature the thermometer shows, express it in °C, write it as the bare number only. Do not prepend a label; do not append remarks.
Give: 7
